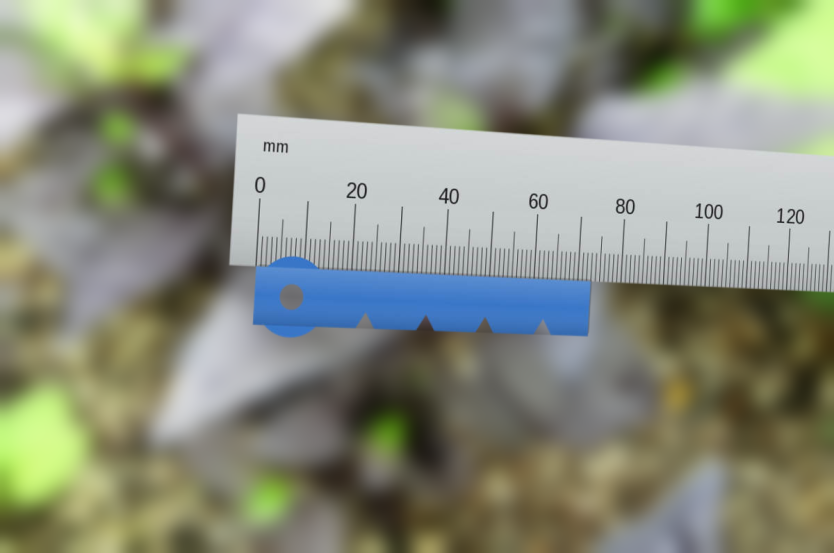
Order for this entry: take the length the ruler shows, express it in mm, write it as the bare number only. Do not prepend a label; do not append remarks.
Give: 73
